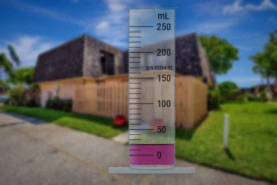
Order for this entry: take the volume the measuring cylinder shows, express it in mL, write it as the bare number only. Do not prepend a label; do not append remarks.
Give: 20
